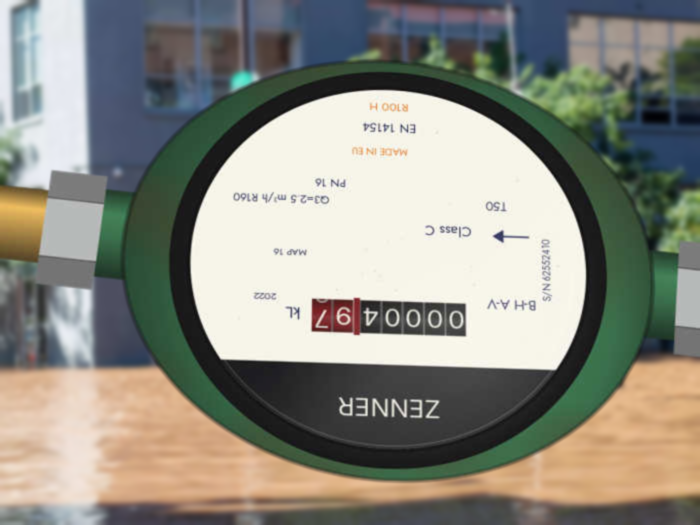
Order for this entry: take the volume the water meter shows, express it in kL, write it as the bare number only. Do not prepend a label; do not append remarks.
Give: 4.97
